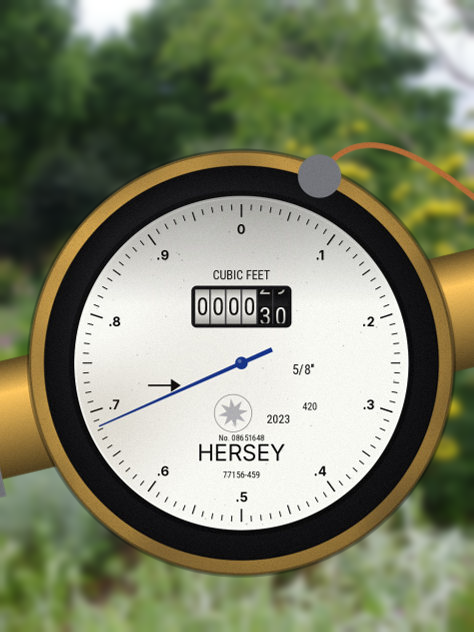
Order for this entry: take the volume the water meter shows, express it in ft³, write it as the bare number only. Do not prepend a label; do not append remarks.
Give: 29.68
